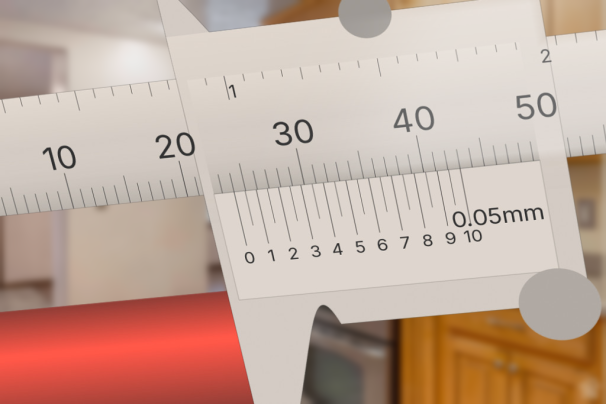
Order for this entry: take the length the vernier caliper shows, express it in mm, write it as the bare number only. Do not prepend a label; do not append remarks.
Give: 24.0
